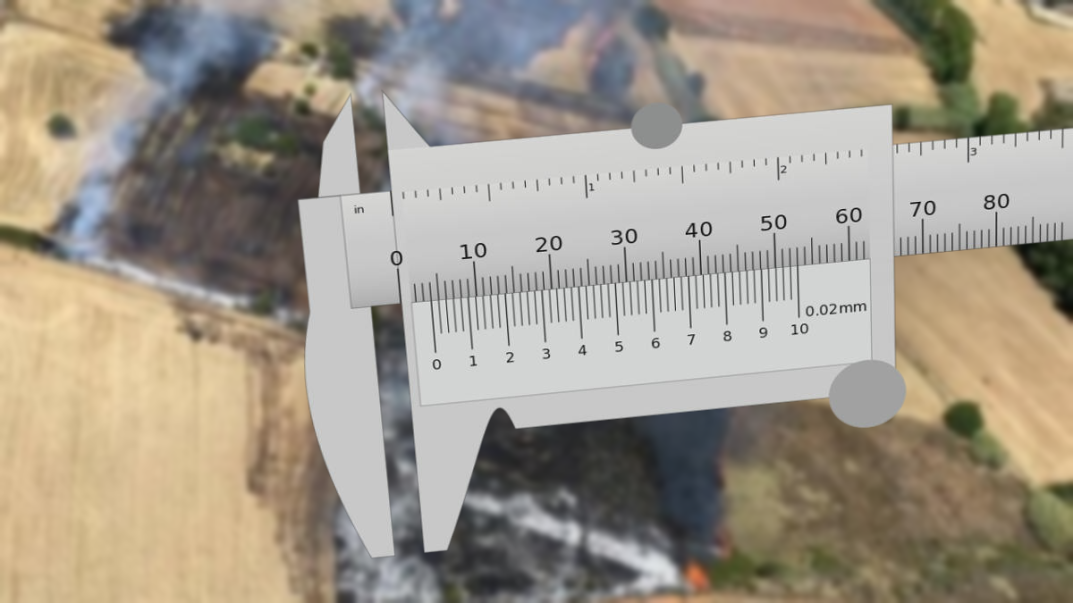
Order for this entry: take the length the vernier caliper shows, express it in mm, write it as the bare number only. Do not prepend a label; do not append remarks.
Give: 4.0
